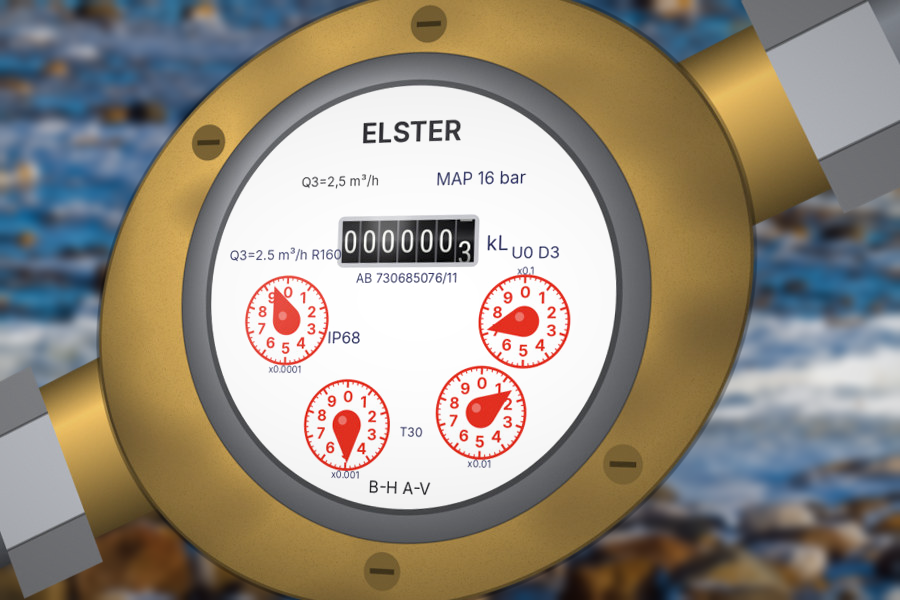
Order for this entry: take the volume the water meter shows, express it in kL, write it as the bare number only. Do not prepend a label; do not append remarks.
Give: 2.7149
